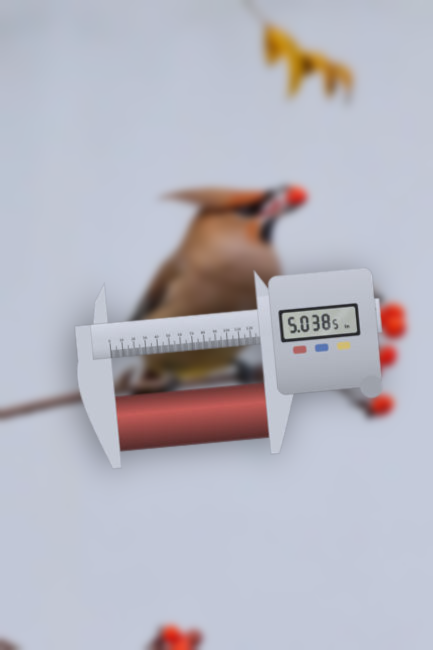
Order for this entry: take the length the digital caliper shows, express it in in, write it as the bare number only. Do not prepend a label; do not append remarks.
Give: 5.0385
